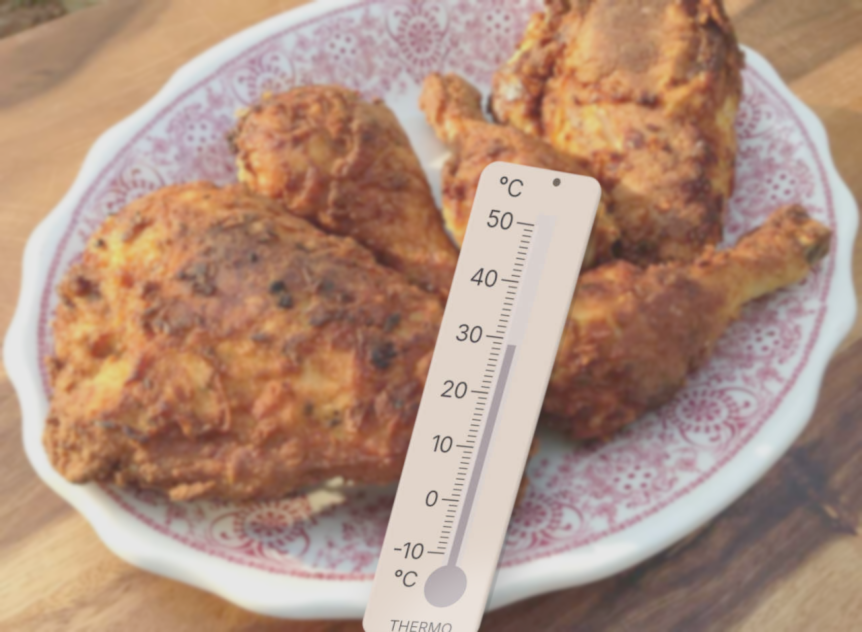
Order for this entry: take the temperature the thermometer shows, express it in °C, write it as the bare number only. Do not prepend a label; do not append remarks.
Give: 29
